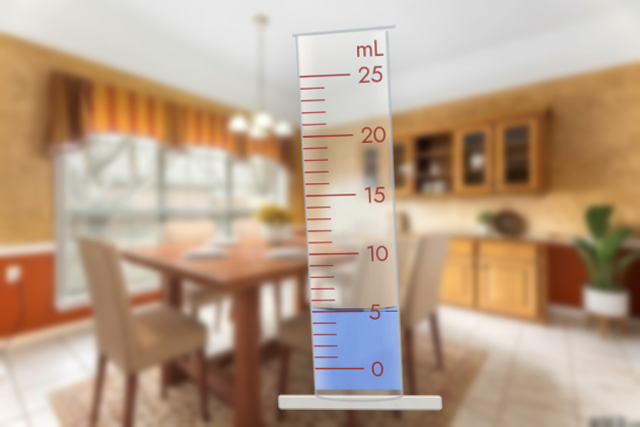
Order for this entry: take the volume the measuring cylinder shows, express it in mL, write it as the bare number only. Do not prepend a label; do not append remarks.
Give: 5
